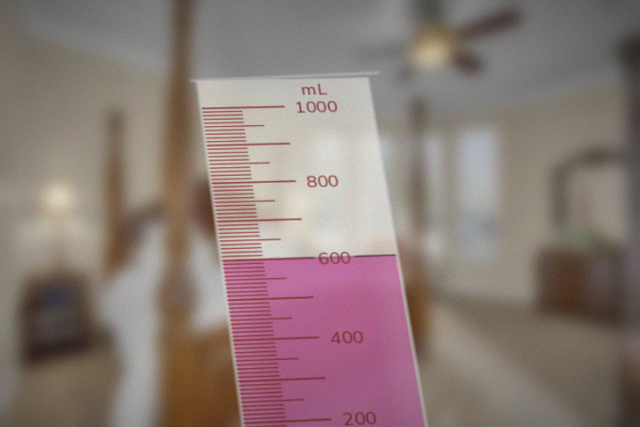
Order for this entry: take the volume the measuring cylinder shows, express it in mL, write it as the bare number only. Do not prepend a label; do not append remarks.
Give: 600
